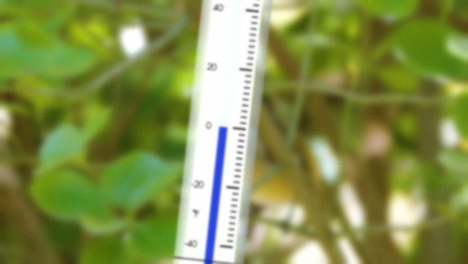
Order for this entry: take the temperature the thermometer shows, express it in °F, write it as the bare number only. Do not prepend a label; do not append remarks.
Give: 0
